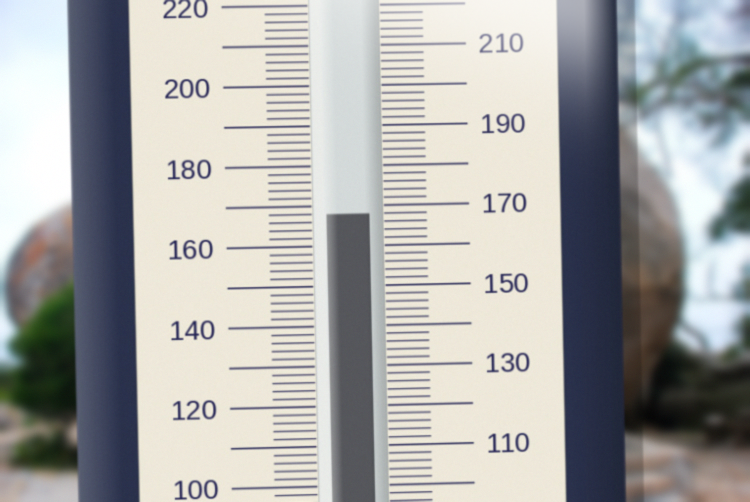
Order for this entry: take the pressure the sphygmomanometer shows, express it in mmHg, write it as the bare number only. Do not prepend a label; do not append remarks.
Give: 168
